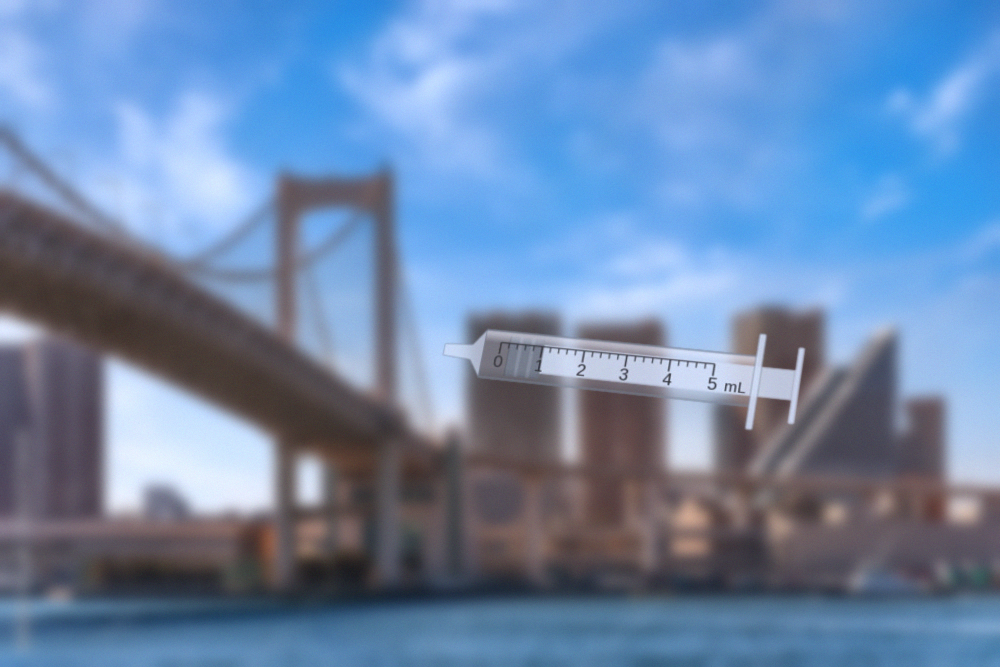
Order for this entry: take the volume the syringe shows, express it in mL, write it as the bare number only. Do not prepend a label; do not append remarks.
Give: 0.2
